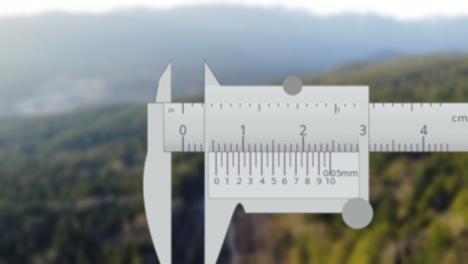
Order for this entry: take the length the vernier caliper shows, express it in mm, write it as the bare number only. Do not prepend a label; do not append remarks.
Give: 5.5
